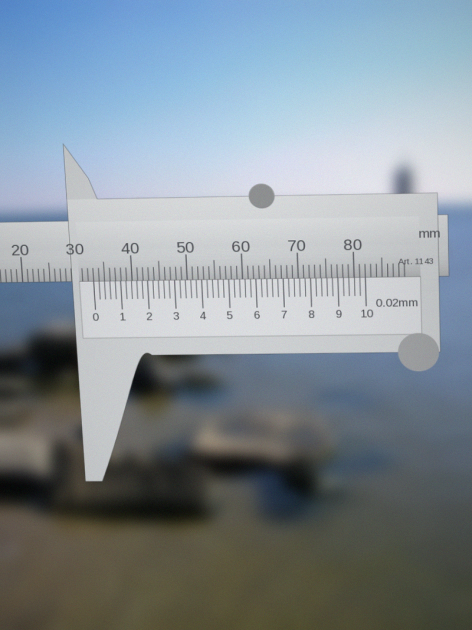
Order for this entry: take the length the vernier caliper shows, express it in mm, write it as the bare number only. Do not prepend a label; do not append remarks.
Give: 33.0
